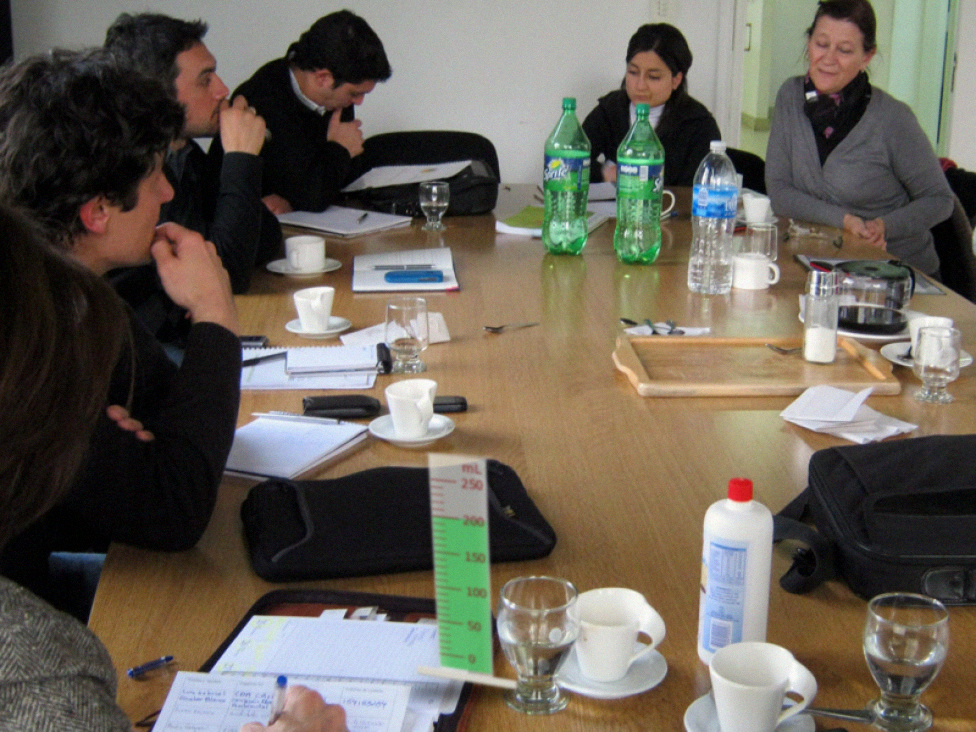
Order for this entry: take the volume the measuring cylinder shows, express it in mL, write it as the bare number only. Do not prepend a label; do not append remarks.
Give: 200
